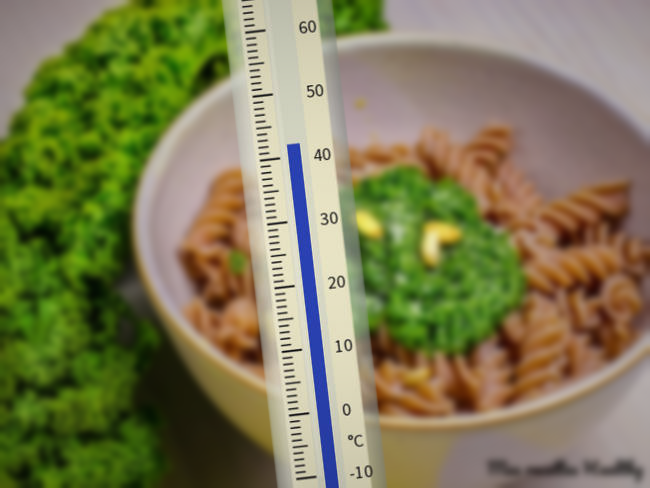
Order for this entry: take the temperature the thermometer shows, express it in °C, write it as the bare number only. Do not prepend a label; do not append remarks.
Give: 42
